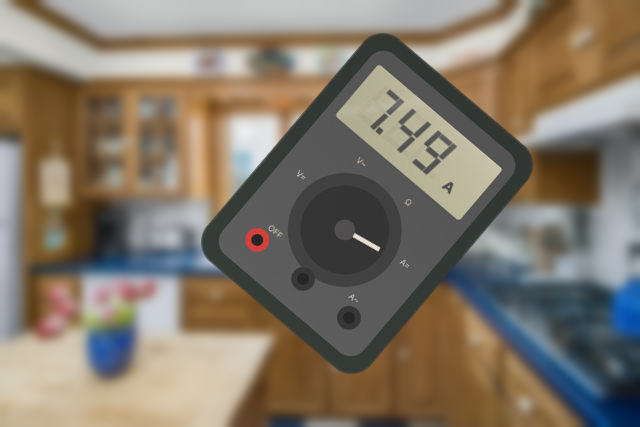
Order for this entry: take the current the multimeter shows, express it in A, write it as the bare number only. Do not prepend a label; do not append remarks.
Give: 7.49
